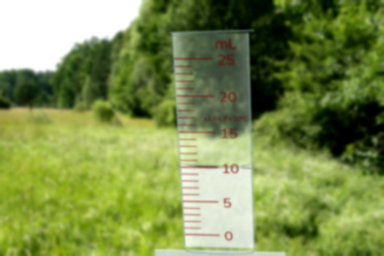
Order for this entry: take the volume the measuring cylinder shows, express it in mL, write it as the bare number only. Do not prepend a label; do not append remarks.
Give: 10
